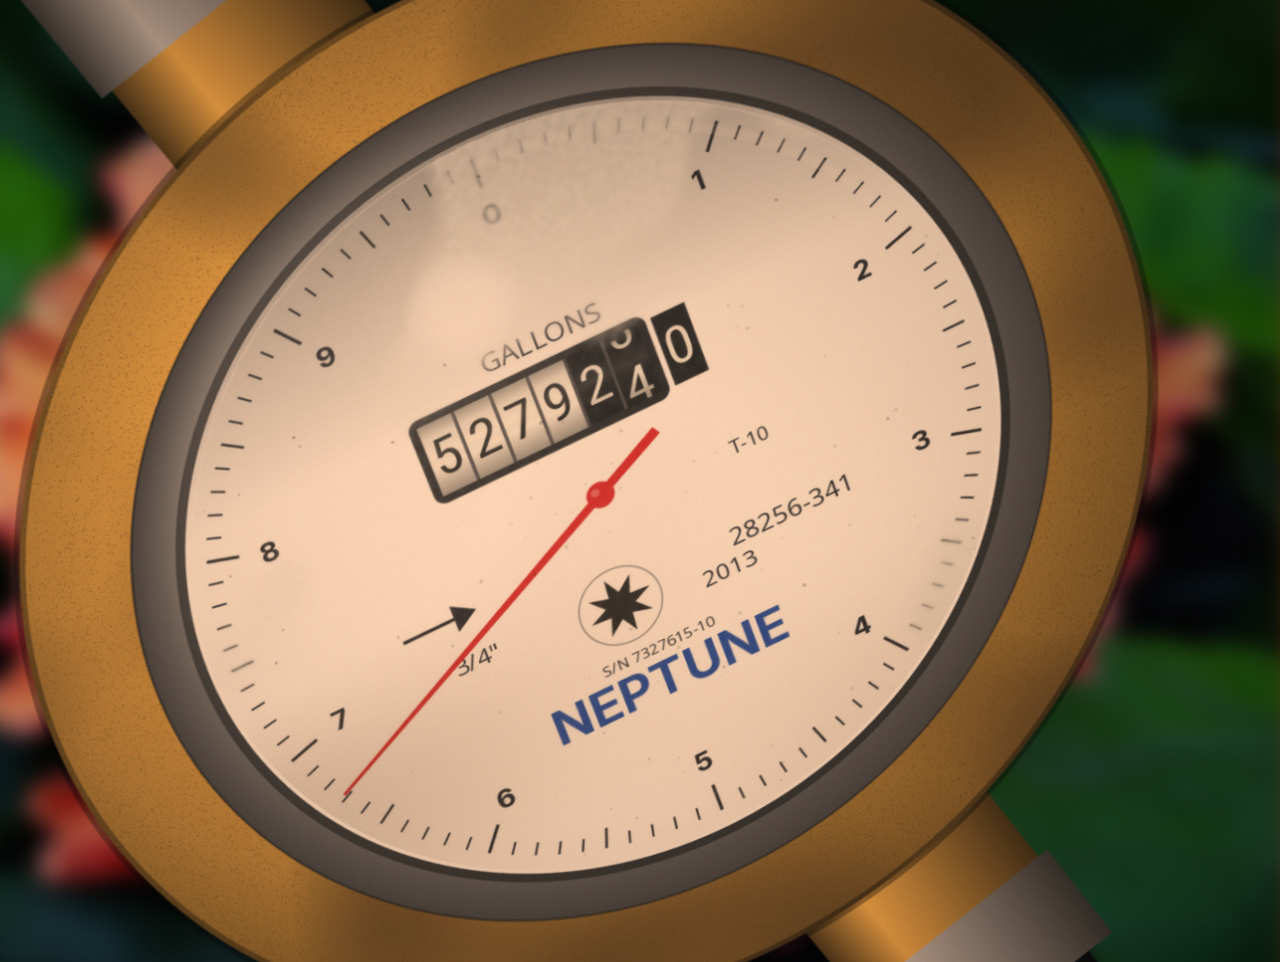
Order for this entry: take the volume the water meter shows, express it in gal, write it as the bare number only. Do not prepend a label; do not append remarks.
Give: 5279236.7
